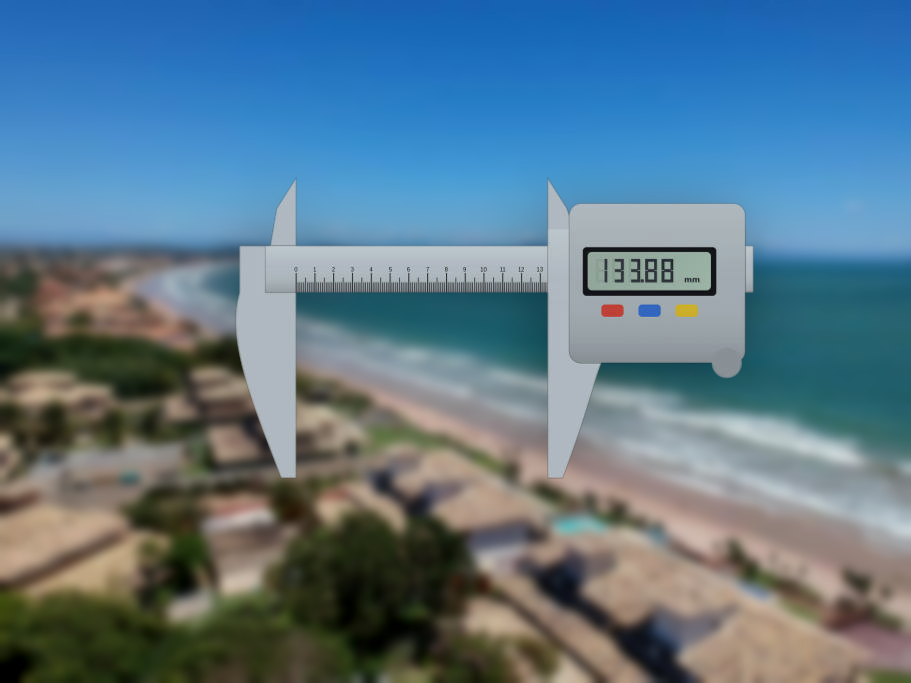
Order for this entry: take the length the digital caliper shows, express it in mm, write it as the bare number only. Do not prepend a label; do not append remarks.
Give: 133.88
